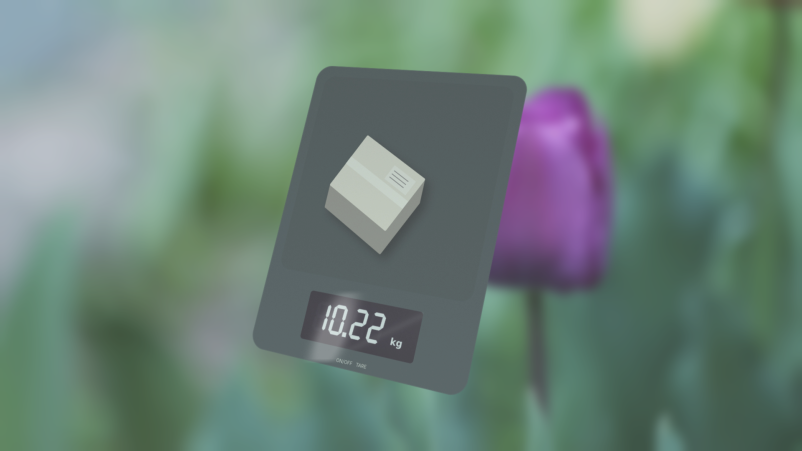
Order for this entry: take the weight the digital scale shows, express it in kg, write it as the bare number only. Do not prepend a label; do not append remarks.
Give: 10.22
